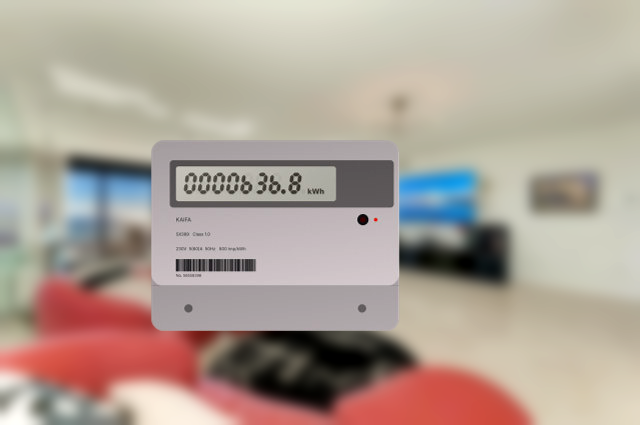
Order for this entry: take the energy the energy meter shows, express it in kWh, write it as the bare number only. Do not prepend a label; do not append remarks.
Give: 636.8
